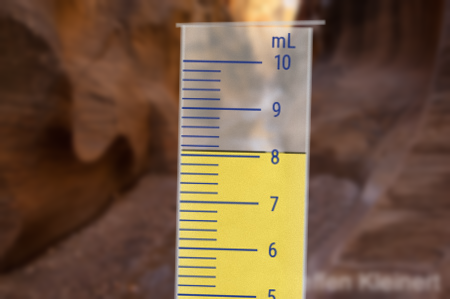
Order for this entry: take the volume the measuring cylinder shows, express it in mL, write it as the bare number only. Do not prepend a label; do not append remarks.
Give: 8.1
